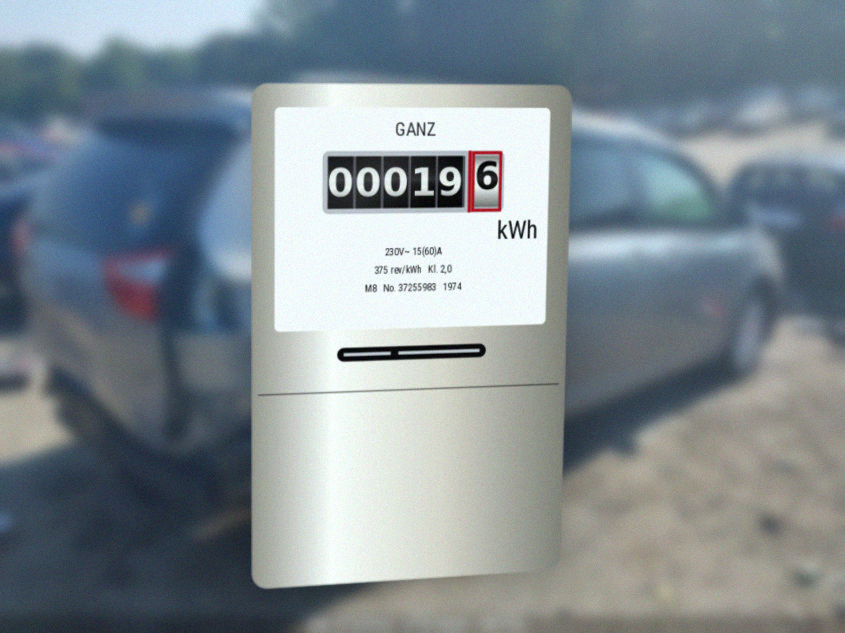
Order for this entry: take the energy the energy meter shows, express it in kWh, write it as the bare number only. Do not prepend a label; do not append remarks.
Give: 19.6
